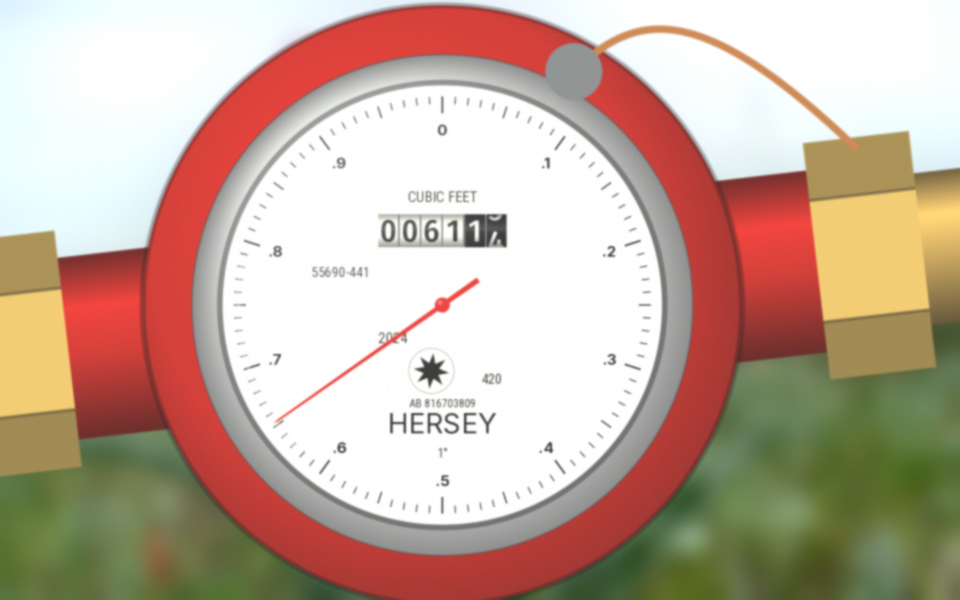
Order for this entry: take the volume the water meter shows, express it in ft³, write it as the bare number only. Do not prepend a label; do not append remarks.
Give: 6113.65
